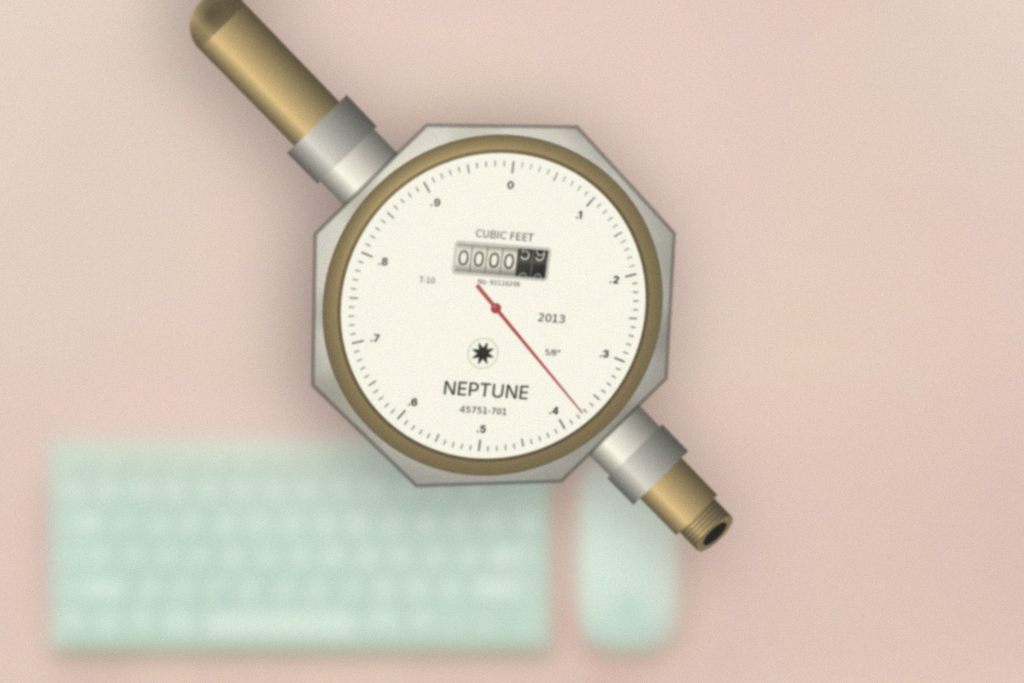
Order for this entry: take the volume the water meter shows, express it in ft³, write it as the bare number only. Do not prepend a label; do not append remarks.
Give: 59.37
